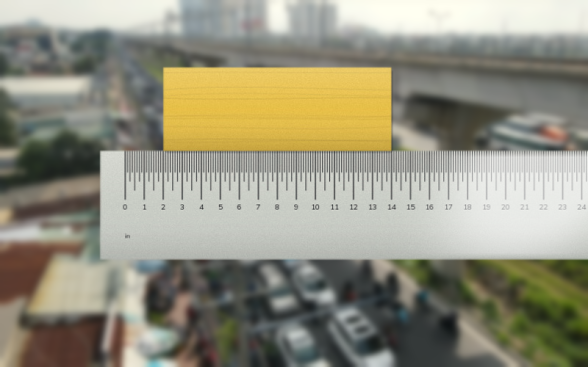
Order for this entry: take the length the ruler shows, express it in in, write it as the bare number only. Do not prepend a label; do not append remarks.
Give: 12
